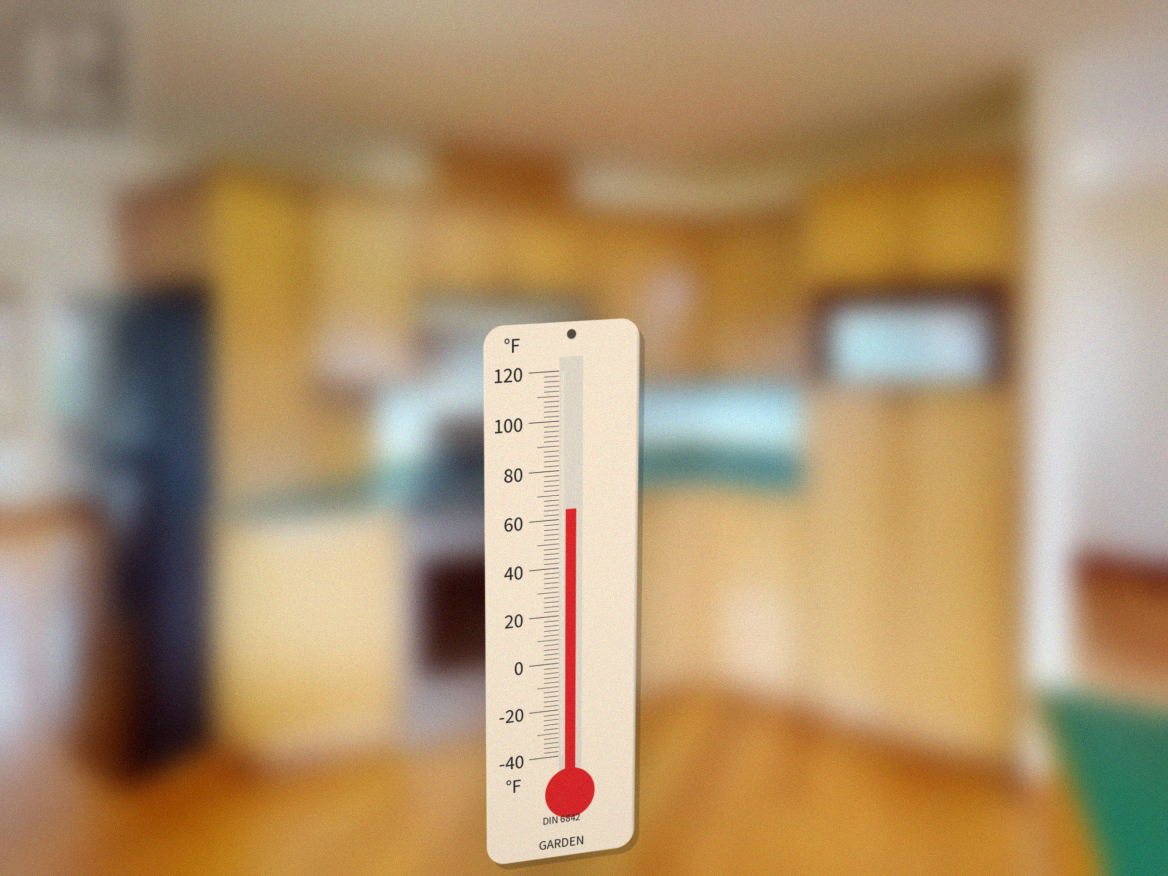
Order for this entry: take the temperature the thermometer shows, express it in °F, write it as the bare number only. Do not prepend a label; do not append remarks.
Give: 64
